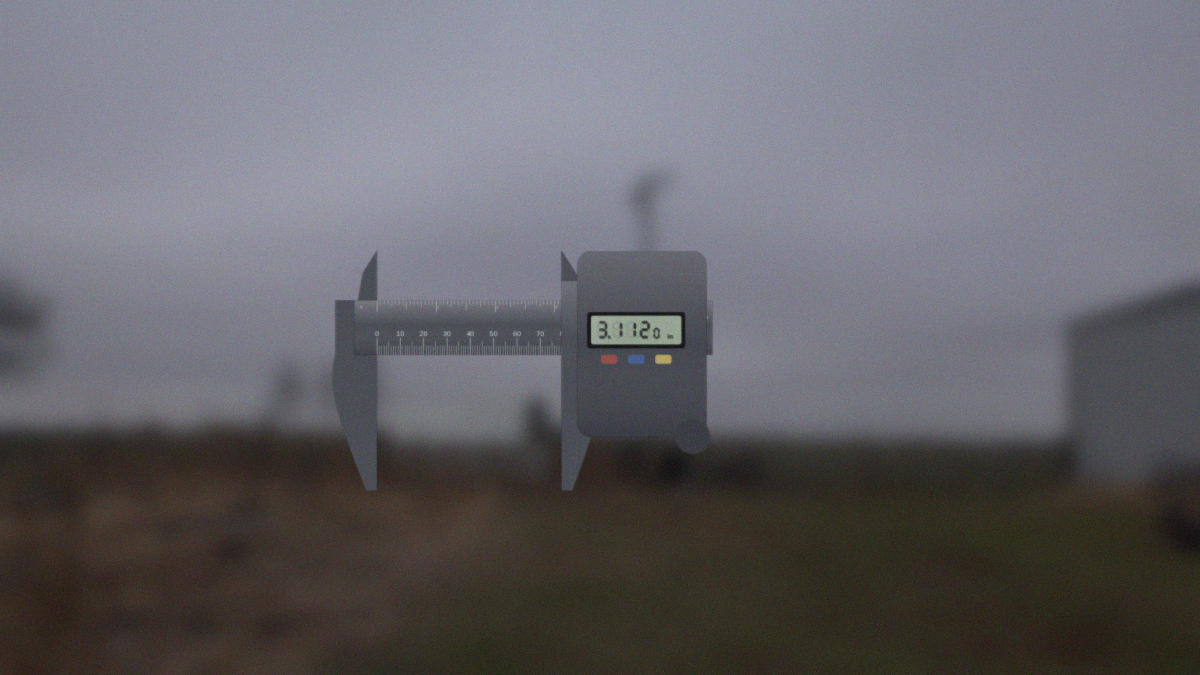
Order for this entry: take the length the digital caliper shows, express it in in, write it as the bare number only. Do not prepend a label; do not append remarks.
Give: 3.1120
